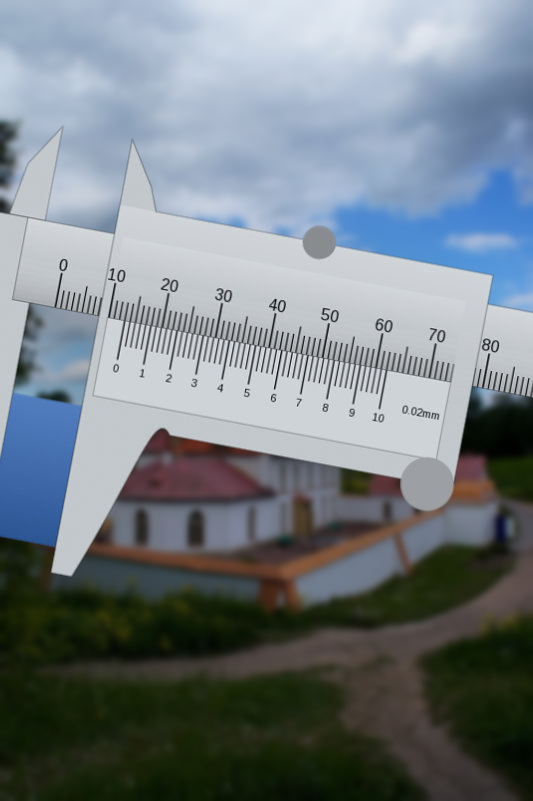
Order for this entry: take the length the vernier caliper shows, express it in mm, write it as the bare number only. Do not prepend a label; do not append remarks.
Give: 13.0
